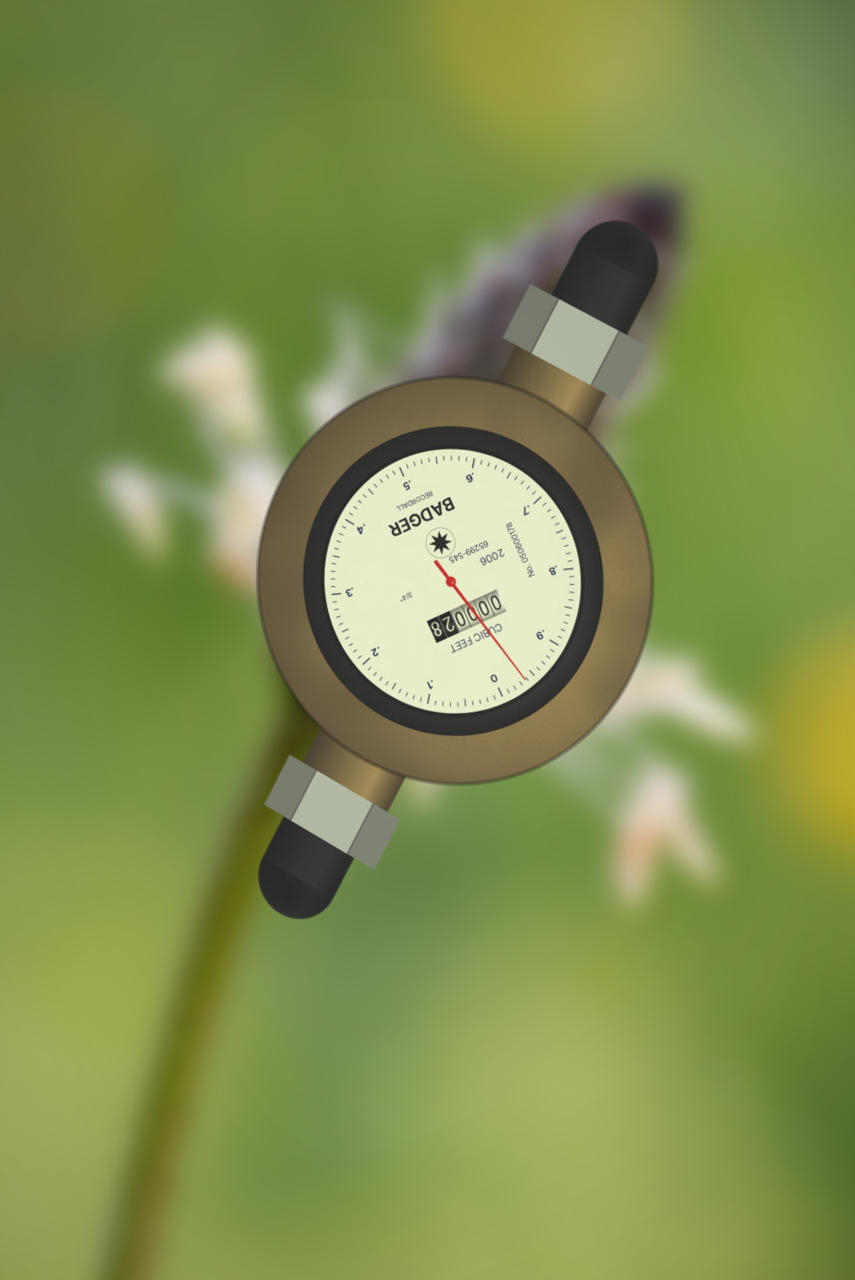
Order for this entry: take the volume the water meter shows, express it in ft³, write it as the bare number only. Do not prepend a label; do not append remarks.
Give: 27.96
